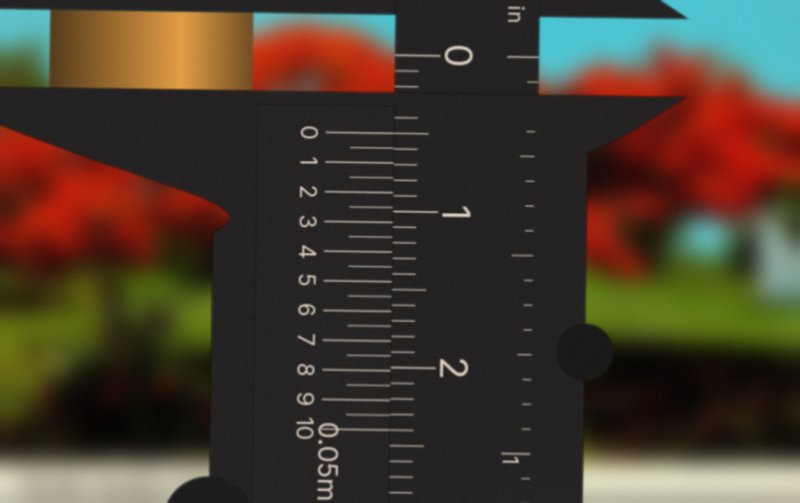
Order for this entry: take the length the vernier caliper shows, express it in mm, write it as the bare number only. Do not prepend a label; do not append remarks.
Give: 5.0
